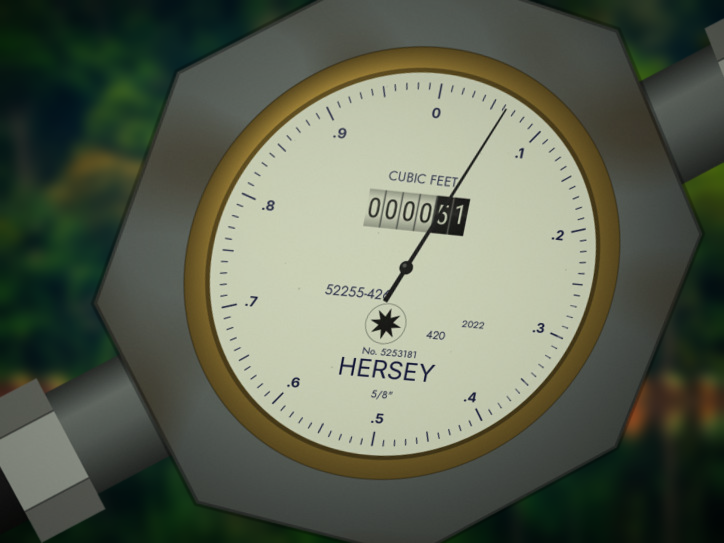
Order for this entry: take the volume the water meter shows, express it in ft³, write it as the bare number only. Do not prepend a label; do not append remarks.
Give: 51.06
